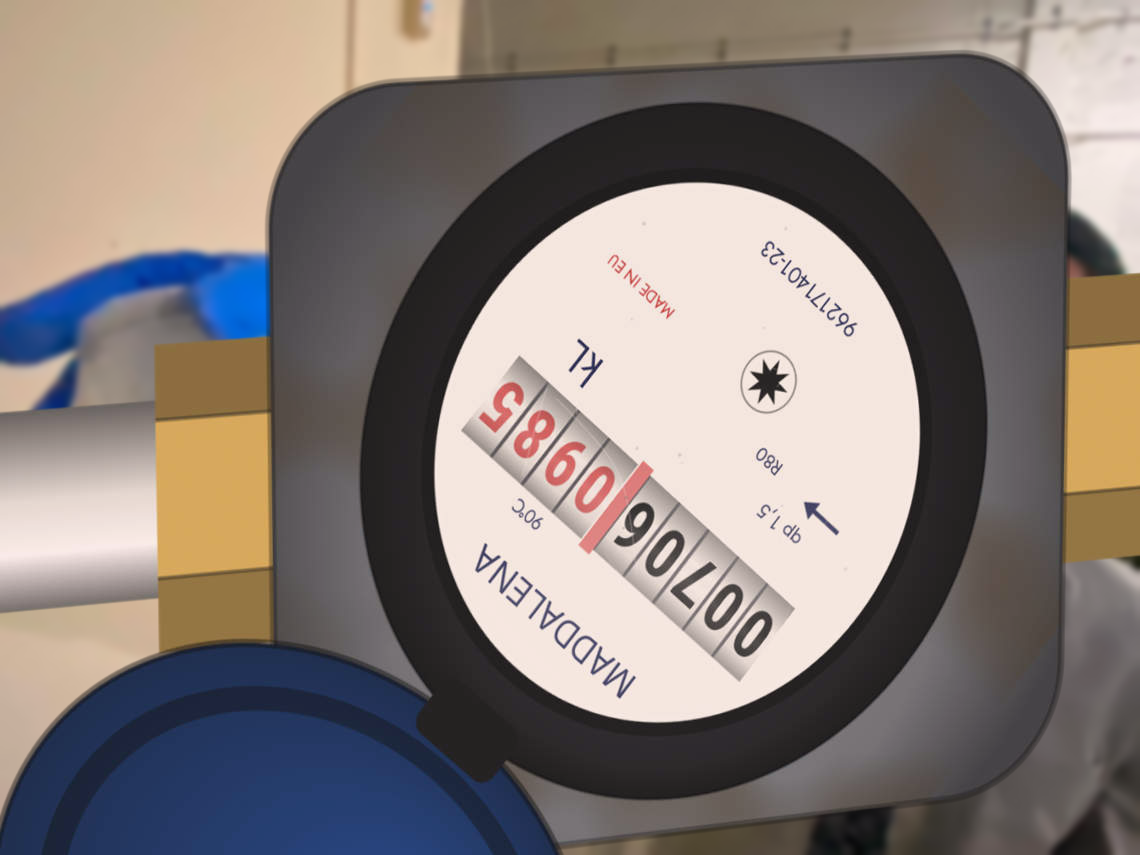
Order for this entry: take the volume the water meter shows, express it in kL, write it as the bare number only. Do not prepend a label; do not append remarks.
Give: 706.0985
